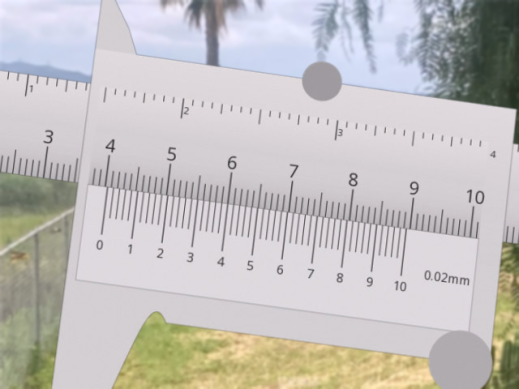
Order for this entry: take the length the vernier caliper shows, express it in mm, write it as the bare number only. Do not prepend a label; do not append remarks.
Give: 40.4
